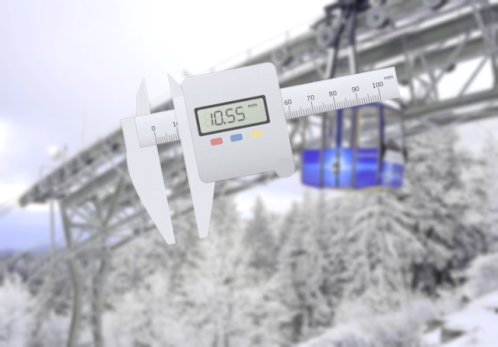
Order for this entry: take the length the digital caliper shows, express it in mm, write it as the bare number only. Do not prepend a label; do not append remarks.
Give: 10.55
